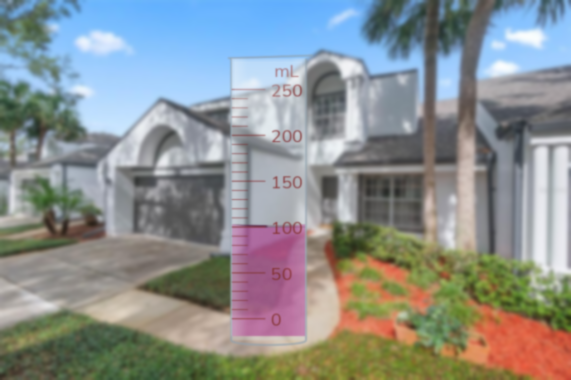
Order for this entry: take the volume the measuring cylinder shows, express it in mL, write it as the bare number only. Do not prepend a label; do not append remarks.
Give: 100
